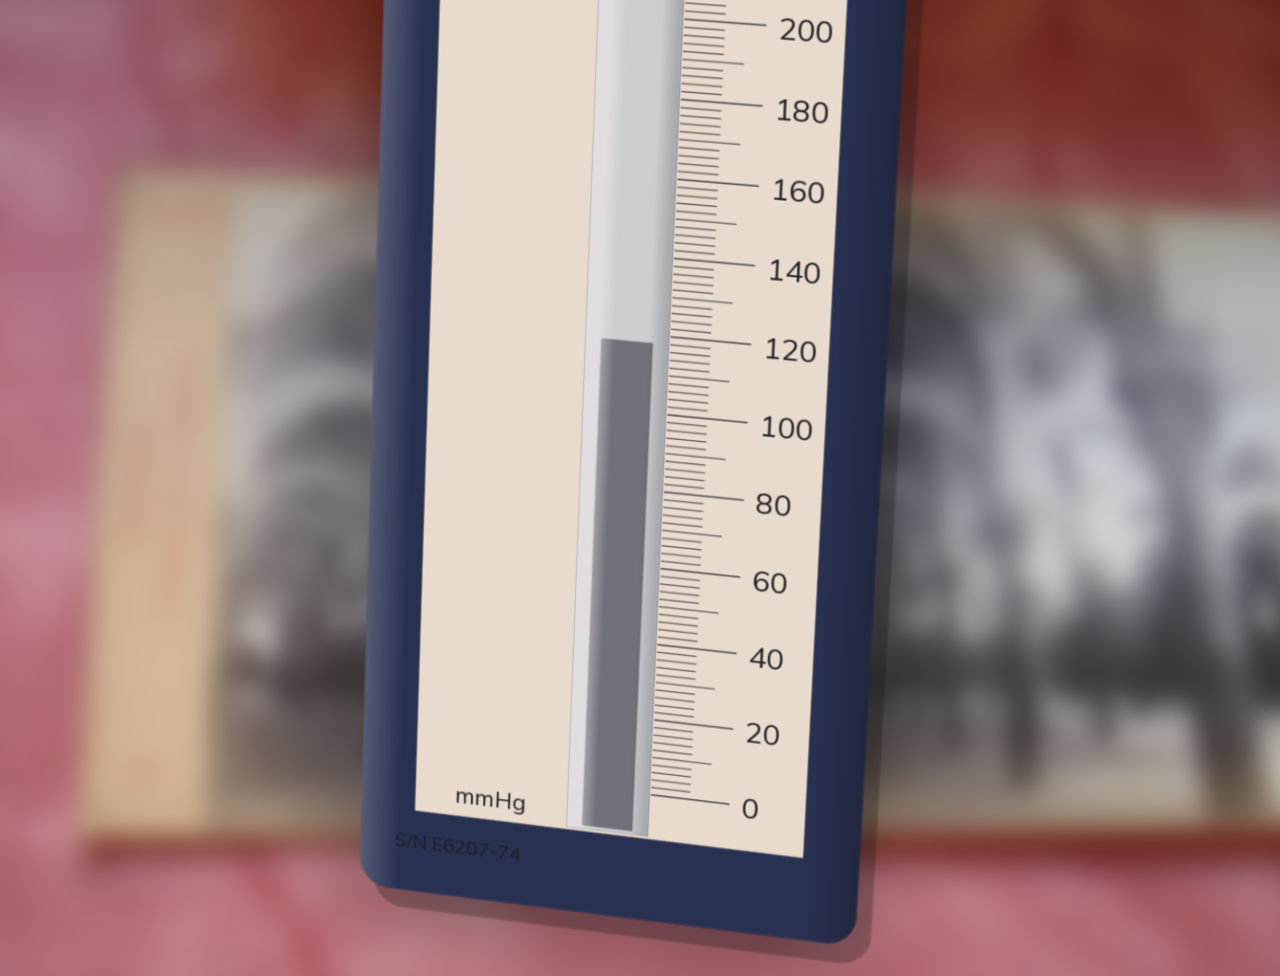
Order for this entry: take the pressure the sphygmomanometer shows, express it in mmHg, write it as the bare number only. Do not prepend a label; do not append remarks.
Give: 118
